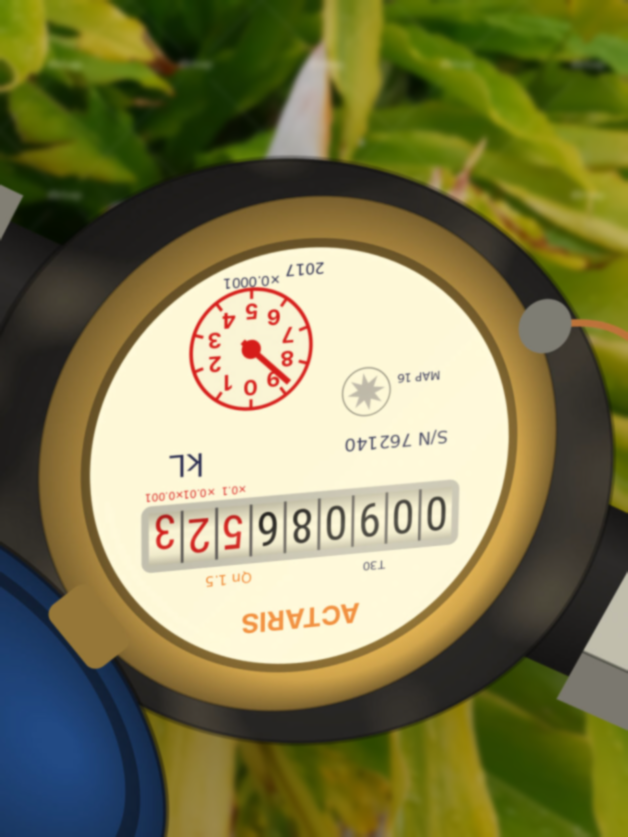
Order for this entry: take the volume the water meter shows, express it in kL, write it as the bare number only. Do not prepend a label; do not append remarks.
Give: 9086.5228
